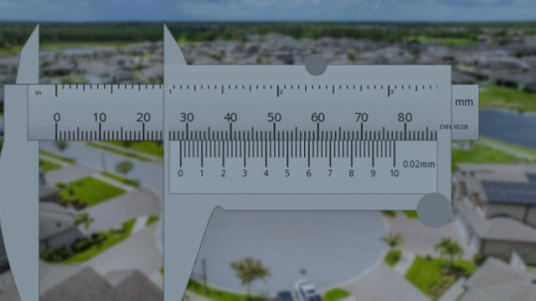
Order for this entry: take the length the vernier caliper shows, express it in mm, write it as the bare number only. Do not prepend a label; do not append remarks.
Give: 28.5
